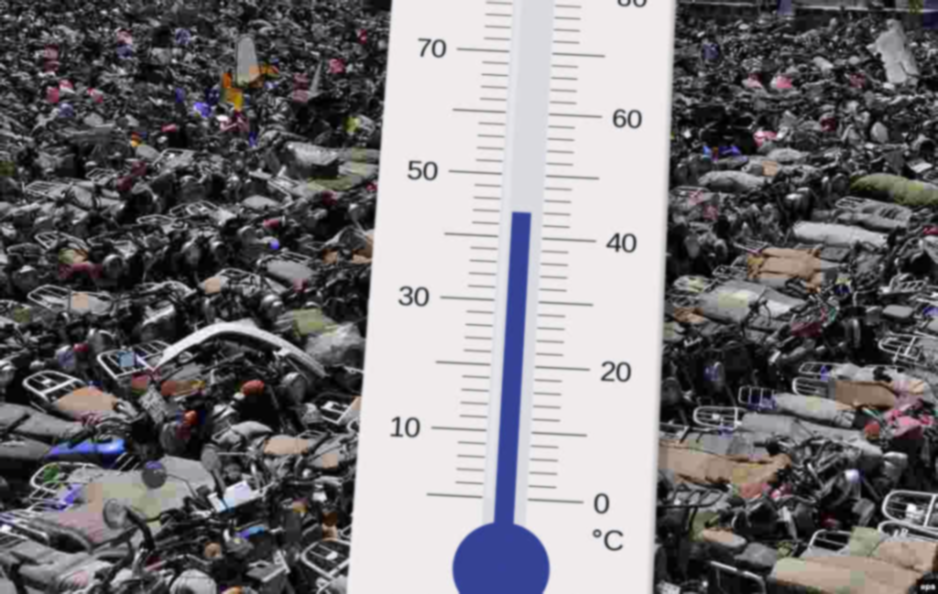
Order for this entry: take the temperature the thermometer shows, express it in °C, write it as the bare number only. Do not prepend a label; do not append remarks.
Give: 44
